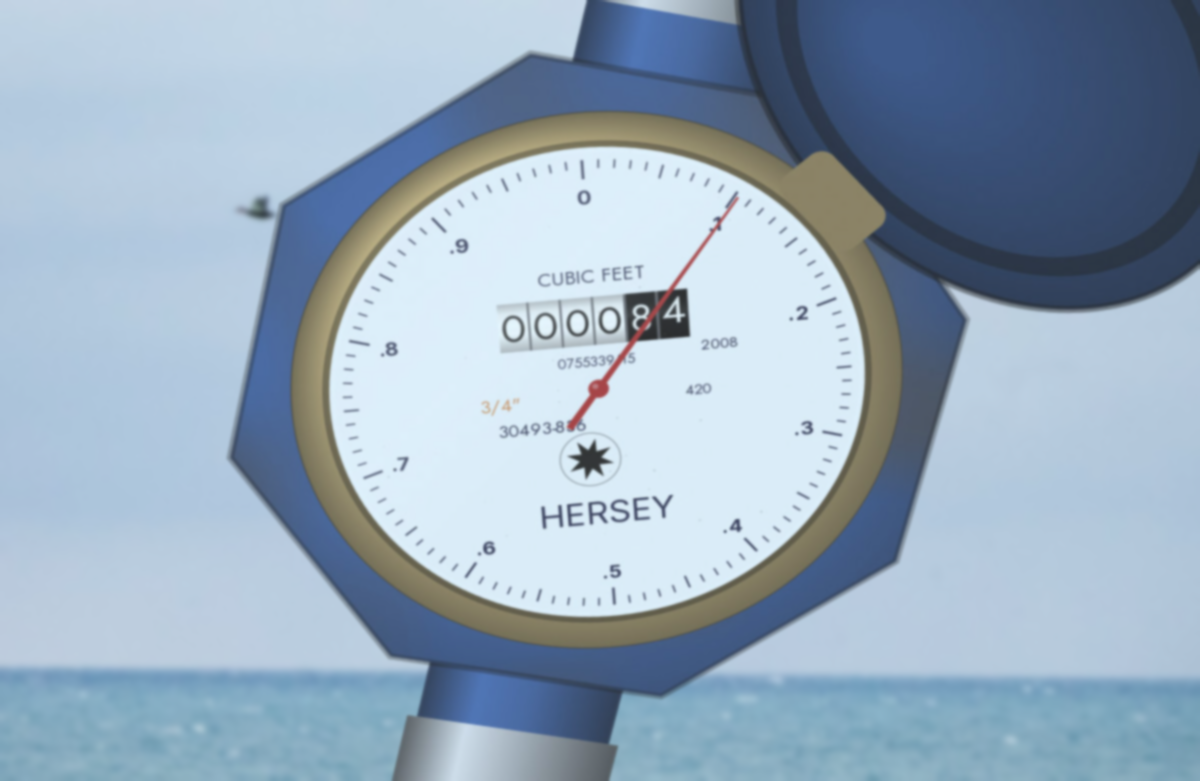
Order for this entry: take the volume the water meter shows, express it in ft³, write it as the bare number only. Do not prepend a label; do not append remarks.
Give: 84.10
